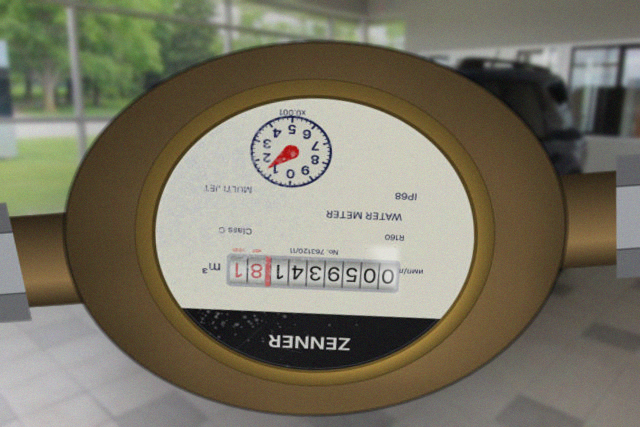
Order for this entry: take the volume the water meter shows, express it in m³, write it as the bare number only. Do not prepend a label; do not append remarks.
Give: 59341.811
